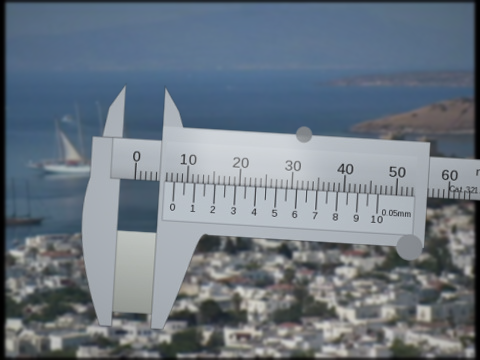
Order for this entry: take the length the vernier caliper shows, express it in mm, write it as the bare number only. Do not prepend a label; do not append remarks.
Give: 7.5
